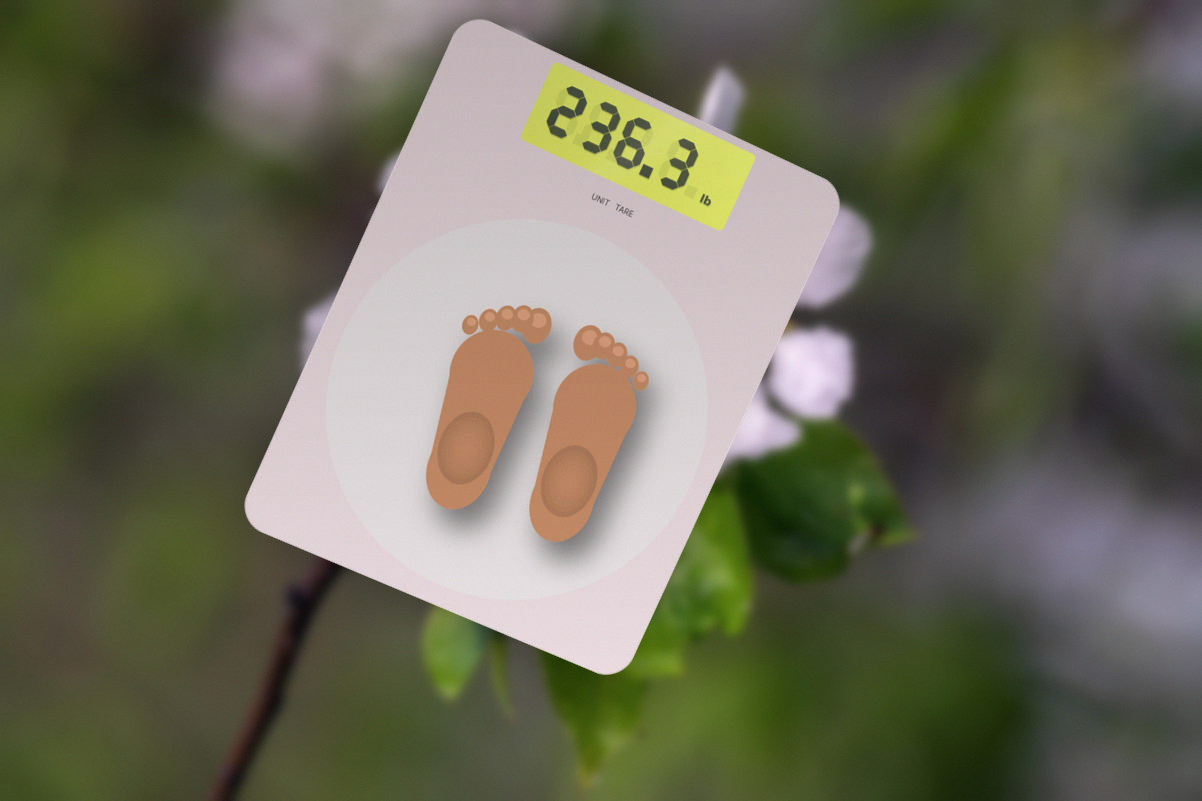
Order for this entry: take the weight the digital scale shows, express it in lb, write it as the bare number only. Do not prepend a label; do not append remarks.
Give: 236.3
